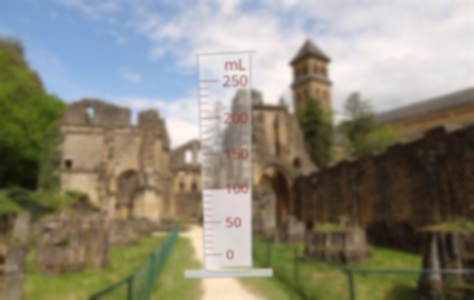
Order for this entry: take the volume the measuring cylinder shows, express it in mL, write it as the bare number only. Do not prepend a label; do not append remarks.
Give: 100
